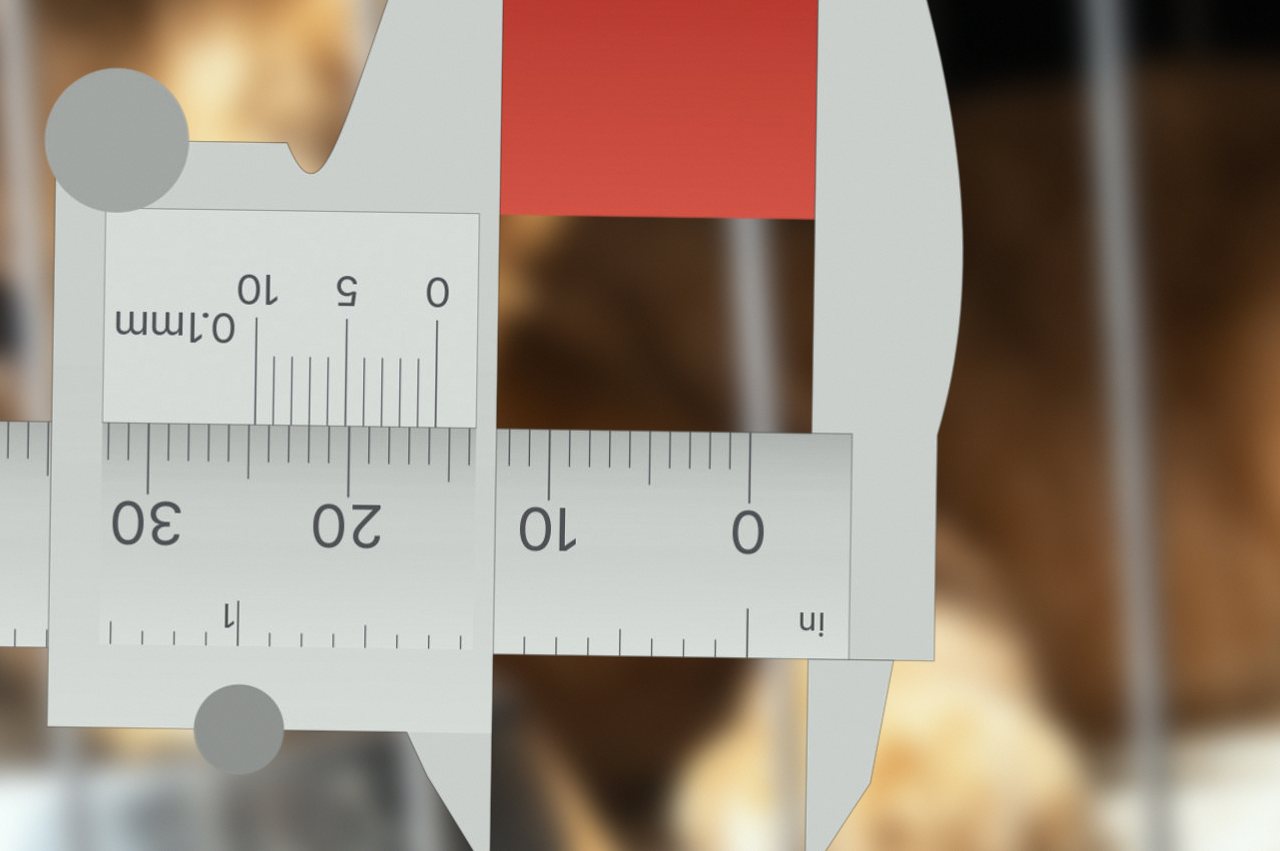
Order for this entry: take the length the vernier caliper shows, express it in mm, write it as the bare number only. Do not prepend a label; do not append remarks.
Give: 15.7
